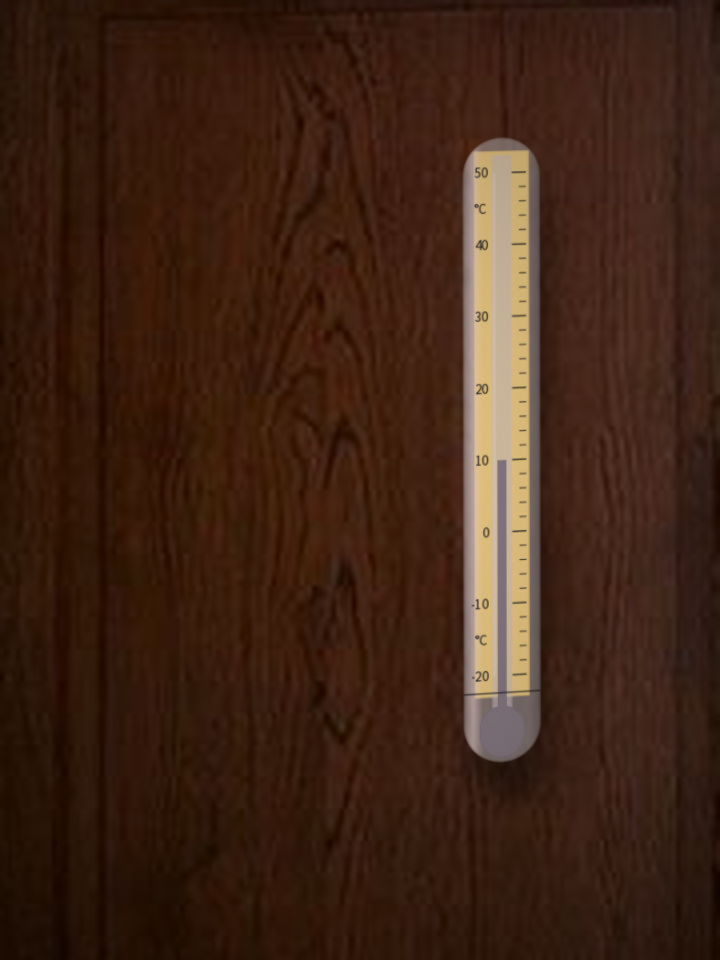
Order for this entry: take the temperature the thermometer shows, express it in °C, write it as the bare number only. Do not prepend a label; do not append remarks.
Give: 10
